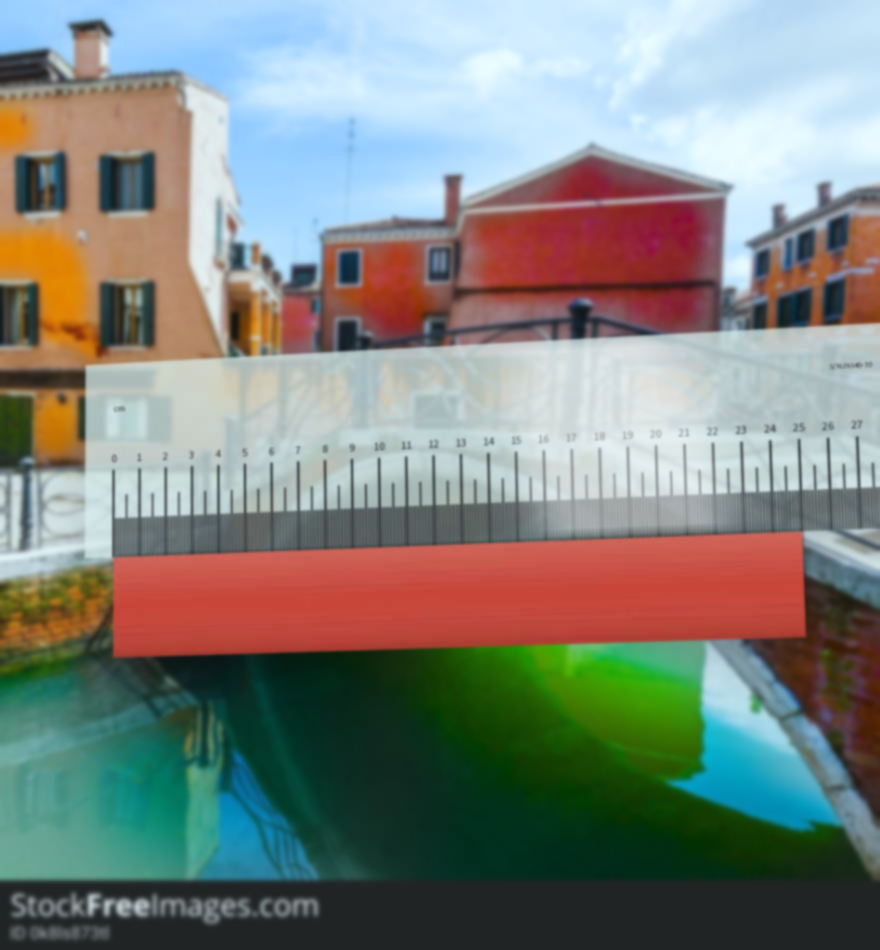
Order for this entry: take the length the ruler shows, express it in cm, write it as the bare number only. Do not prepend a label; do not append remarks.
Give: 25
